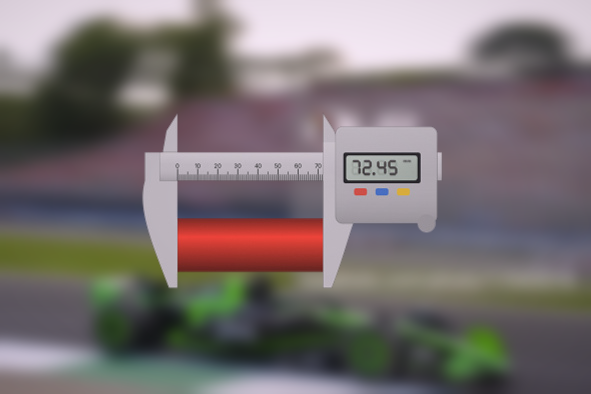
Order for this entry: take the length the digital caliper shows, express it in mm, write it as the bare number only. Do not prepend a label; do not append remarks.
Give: 72.45
